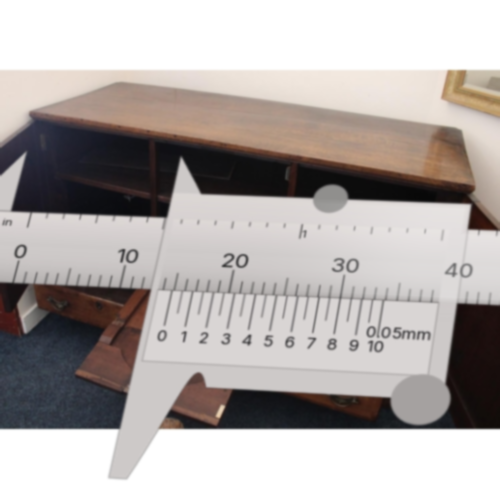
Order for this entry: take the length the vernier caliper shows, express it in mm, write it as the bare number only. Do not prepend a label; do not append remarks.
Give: 14.8
